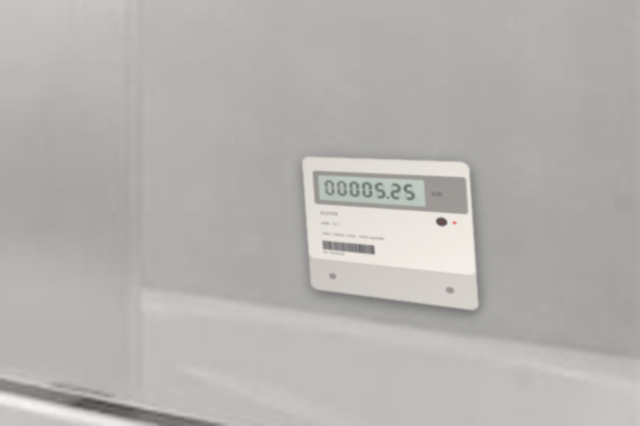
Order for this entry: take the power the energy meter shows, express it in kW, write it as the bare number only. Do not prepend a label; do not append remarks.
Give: 5.25
